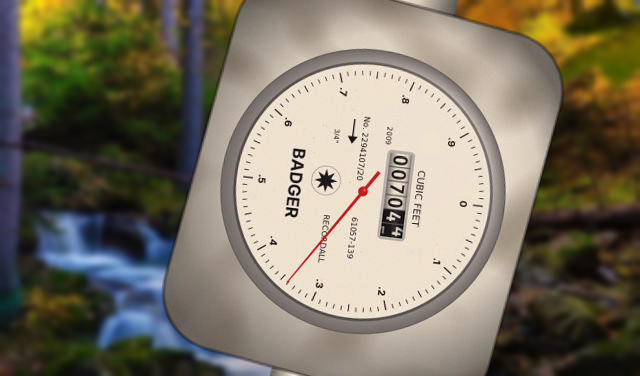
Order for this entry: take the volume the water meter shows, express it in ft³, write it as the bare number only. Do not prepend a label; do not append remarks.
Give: 7044.34
